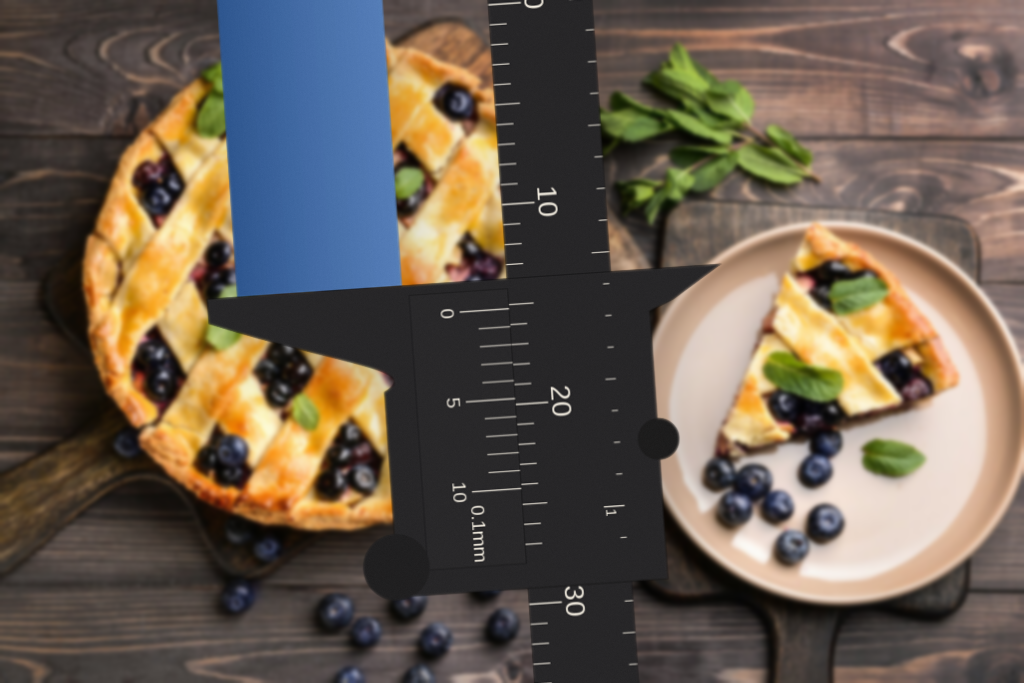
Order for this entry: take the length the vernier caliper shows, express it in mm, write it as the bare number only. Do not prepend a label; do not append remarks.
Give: 15.2
